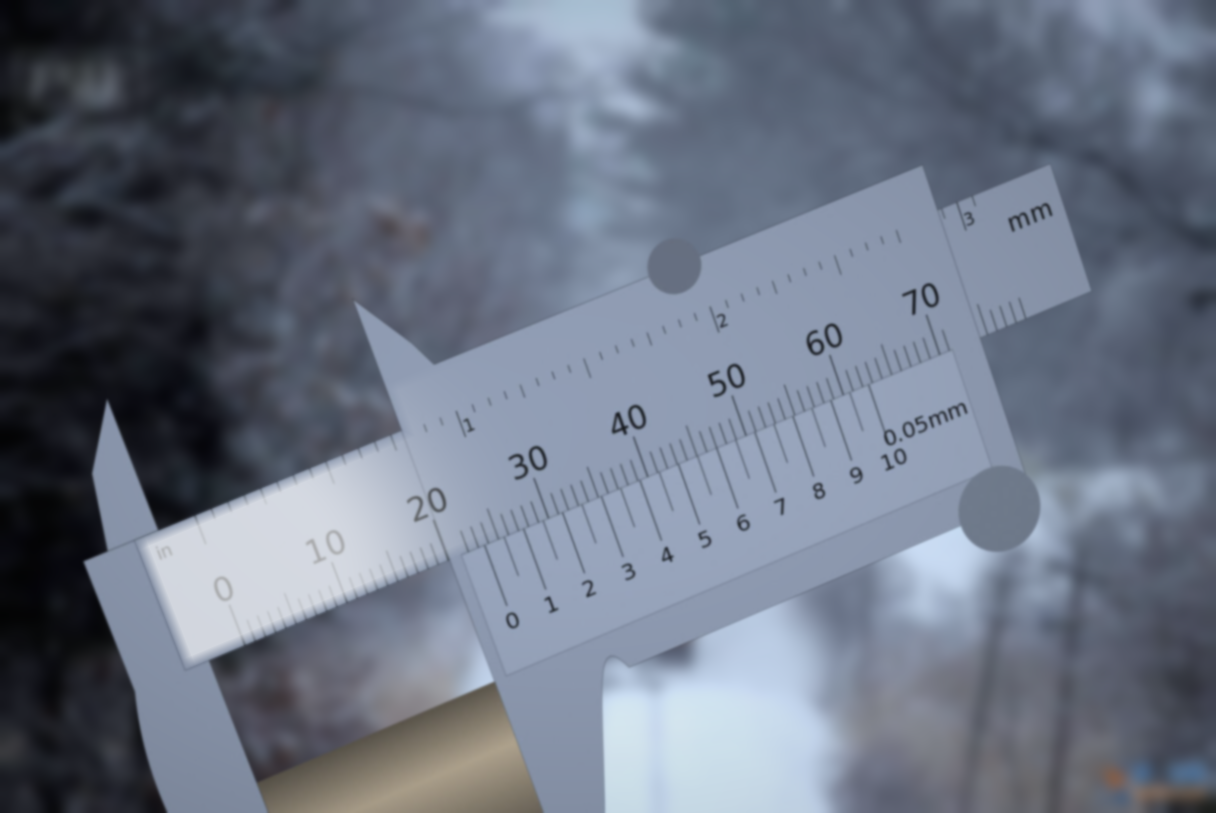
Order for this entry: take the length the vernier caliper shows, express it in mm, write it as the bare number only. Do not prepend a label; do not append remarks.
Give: 23.6
